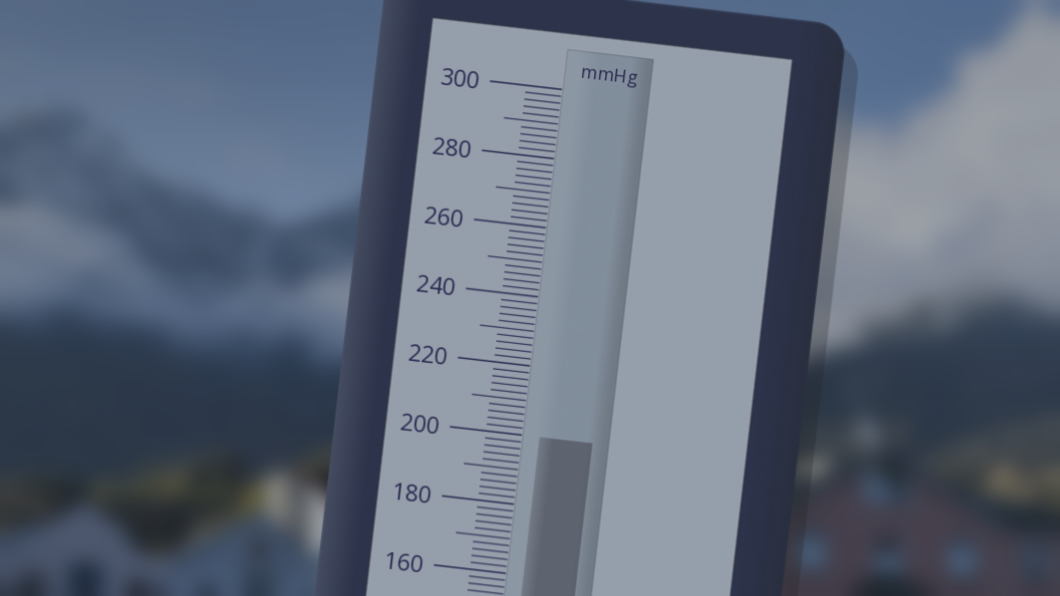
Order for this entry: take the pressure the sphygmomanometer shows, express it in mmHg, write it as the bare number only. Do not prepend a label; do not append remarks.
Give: 200
